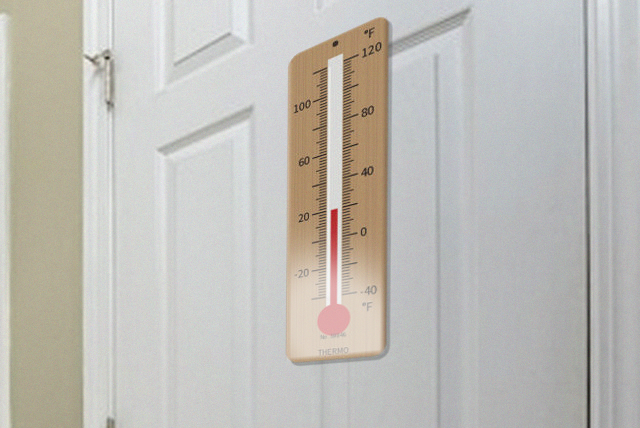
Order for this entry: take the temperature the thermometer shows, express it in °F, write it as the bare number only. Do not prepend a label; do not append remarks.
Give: 20
